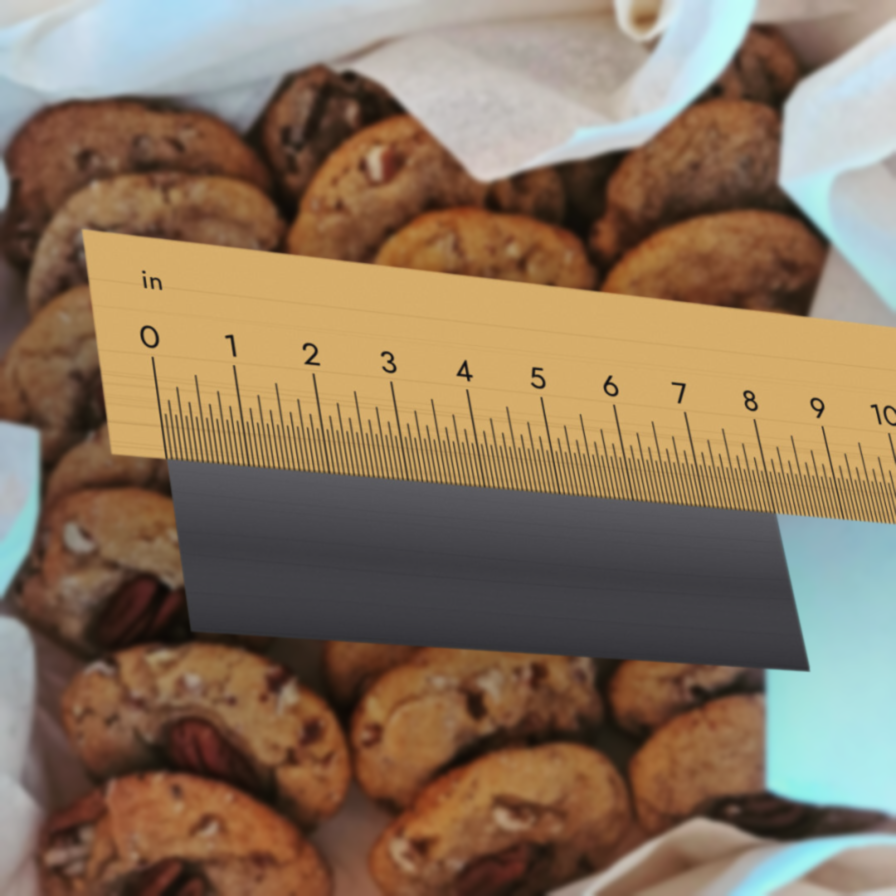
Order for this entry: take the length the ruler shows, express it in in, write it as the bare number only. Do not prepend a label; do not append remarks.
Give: 8
